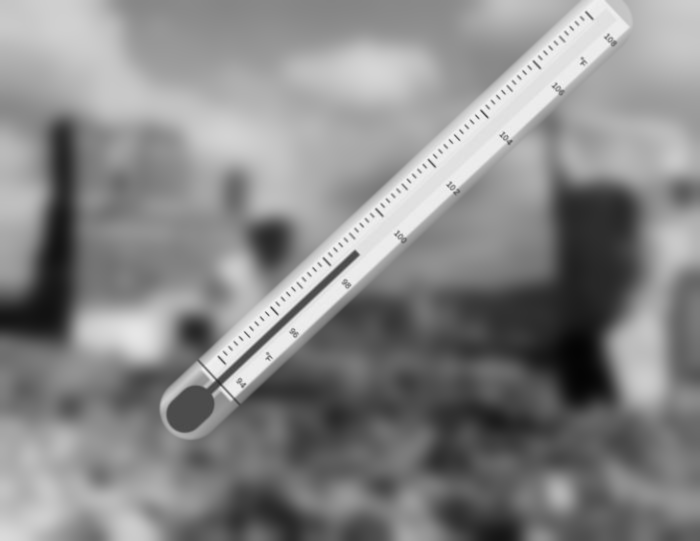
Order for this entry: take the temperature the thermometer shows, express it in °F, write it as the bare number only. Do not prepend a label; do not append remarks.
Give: 98.8
